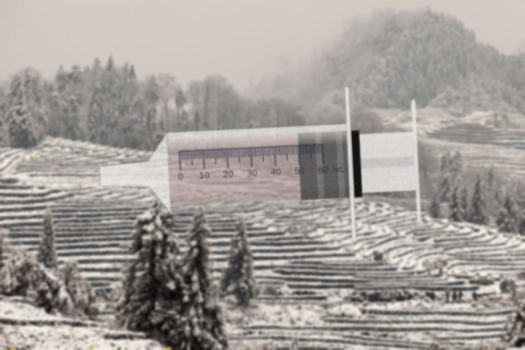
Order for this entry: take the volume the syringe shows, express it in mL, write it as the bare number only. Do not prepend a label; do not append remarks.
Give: 50
